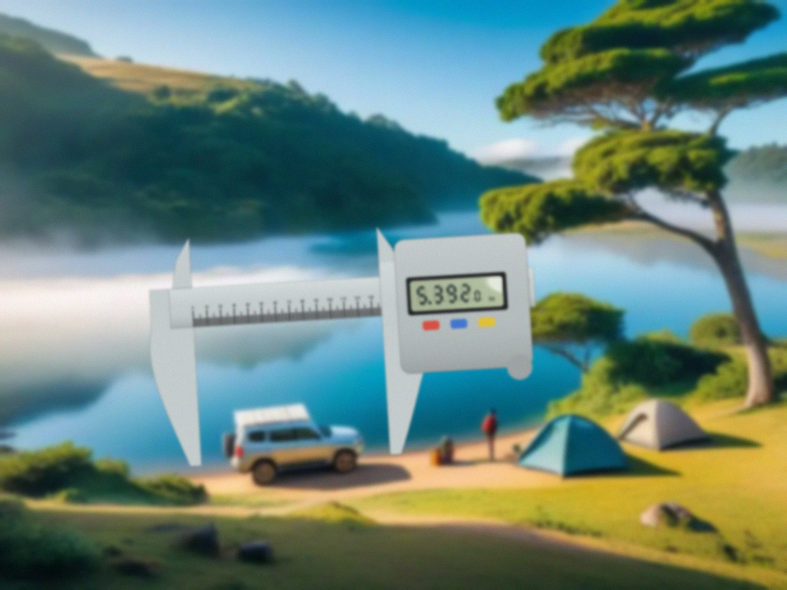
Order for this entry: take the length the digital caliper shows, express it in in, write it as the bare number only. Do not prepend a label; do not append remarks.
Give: 5.3920
